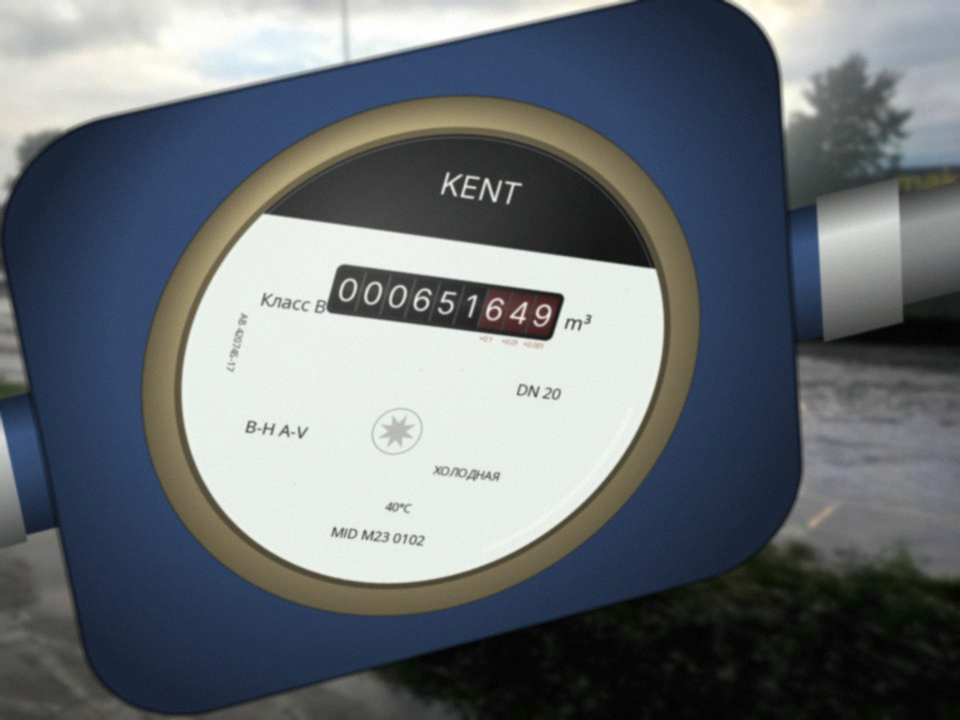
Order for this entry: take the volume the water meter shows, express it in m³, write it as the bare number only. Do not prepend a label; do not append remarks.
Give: 651.649
